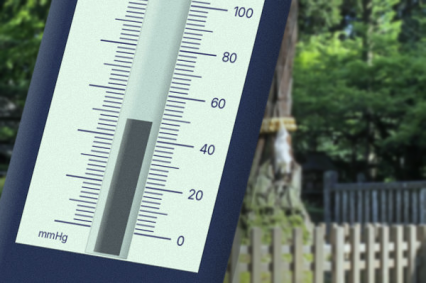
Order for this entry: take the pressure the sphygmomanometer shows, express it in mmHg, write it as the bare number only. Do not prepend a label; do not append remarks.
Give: 48
